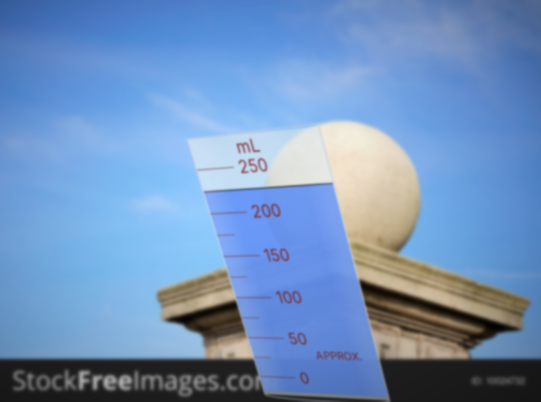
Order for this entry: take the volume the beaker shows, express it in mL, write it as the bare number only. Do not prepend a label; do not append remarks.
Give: 225
